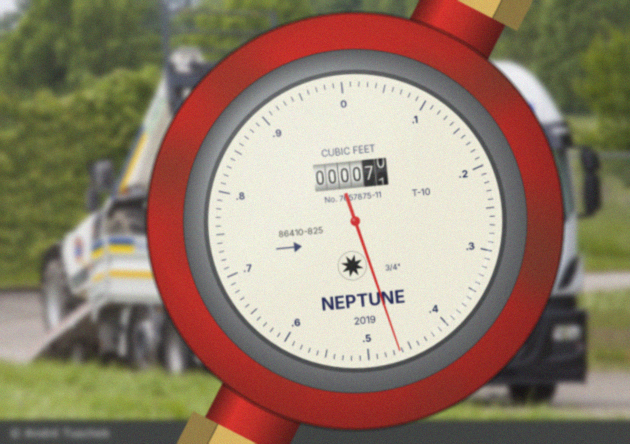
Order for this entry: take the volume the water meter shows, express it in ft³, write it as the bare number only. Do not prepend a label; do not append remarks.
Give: 70.46
